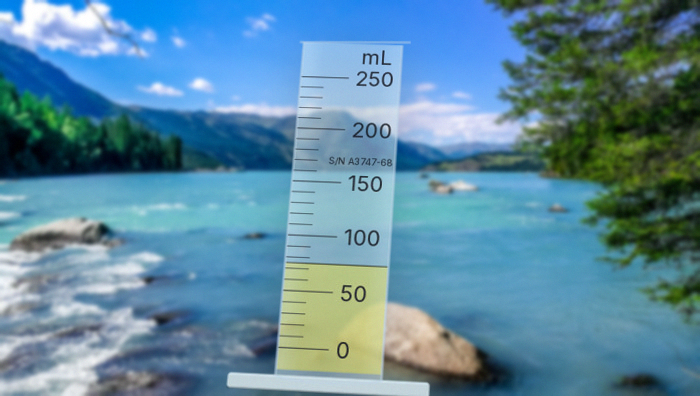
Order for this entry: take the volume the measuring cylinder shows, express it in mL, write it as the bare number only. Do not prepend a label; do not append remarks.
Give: 75
